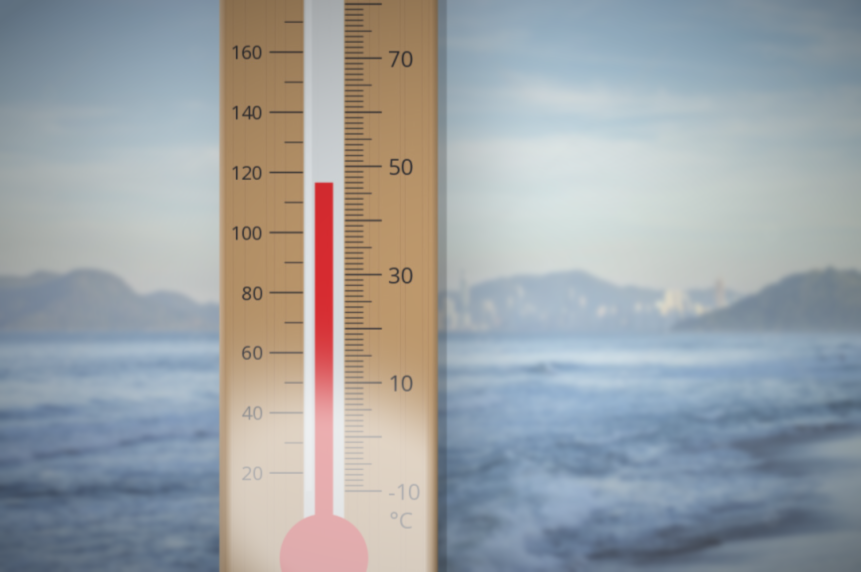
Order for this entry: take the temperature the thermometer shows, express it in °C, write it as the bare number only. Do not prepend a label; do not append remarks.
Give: 47
